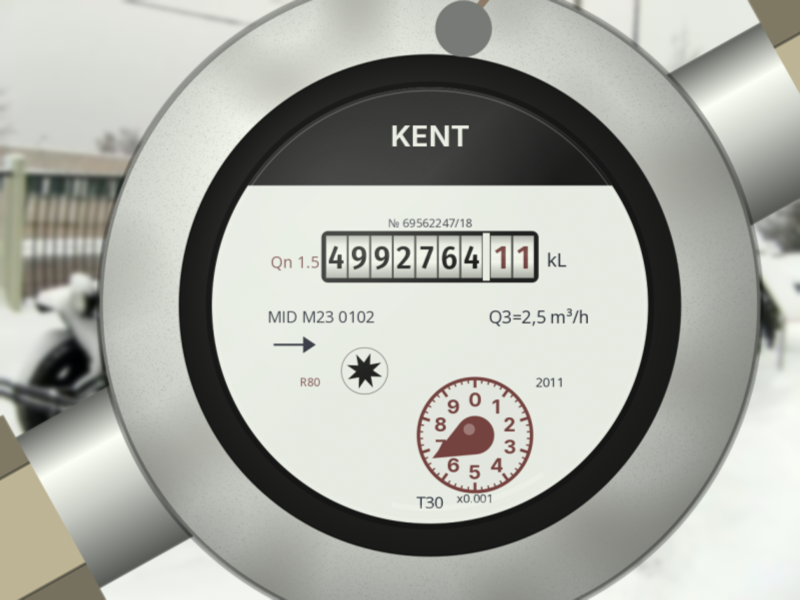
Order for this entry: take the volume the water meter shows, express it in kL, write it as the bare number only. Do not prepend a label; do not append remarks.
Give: 4992764.116
